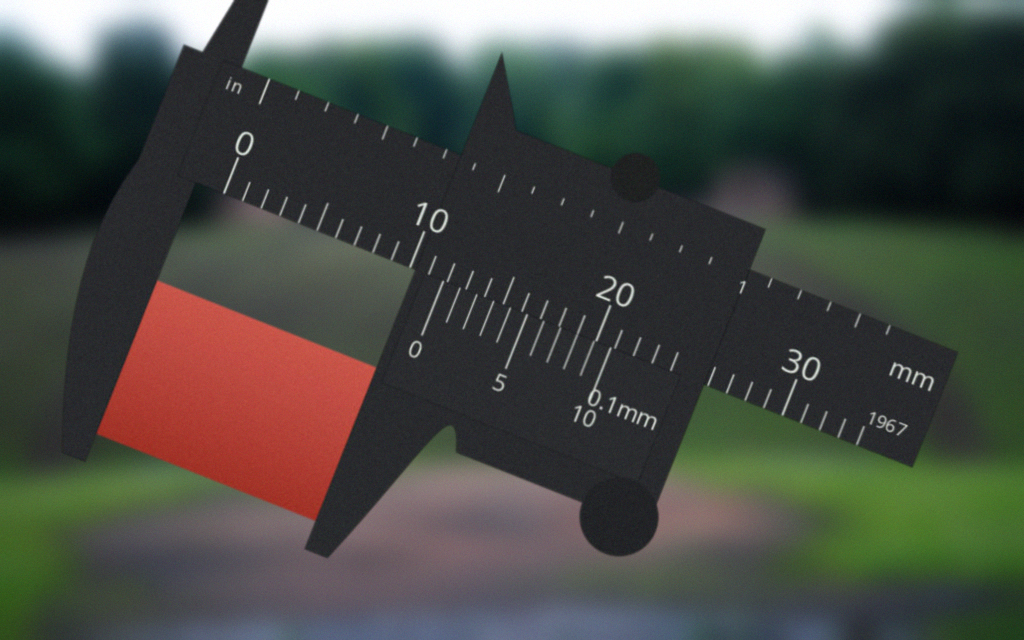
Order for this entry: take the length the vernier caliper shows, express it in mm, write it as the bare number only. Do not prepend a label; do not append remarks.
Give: 11.8
